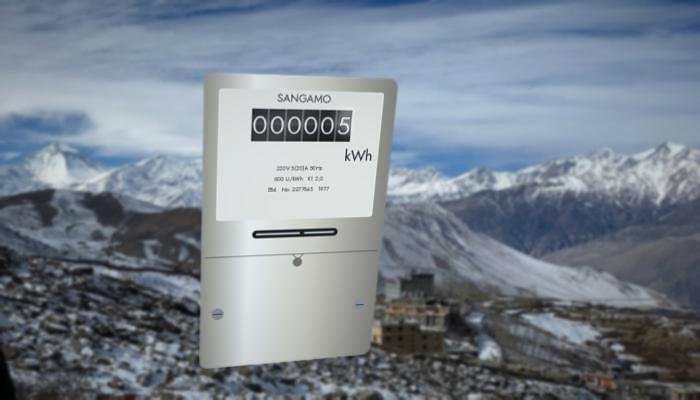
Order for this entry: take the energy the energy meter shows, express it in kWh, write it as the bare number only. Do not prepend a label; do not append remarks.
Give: 5
